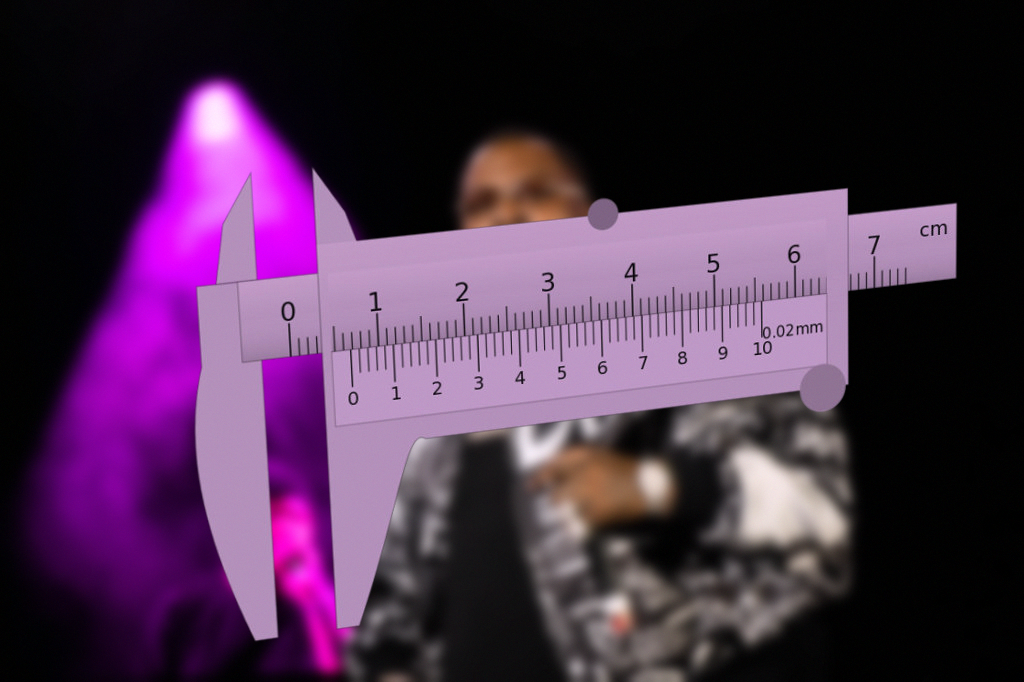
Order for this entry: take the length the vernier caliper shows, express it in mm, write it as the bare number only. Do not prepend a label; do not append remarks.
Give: 6.8
